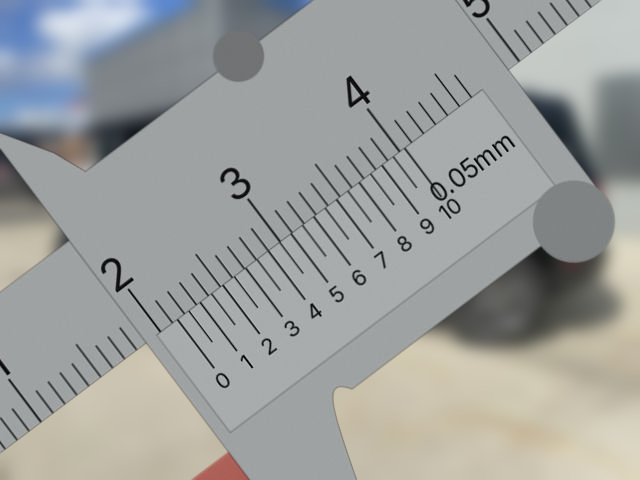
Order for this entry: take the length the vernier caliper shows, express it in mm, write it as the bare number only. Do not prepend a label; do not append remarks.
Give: 21.4
